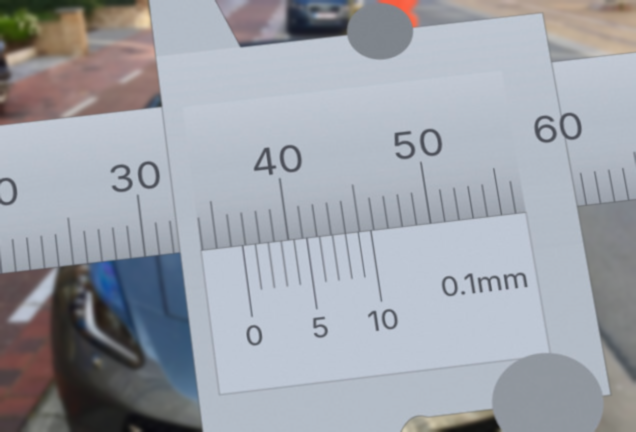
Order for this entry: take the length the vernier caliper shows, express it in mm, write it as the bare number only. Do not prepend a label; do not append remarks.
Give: 36.8
